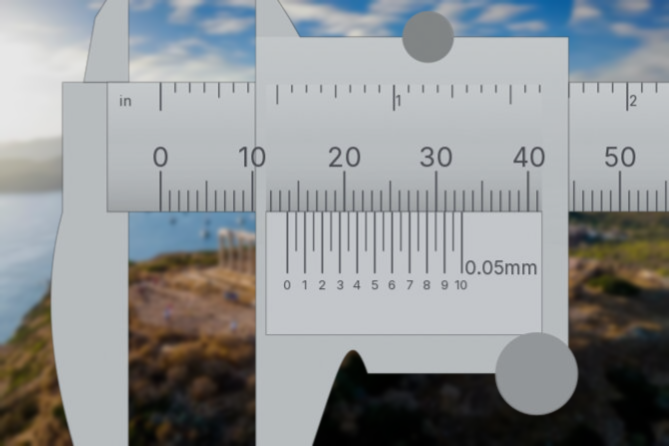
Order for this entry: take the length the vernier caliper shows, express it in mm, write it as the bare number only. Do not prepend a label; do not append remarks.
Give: 13.8
